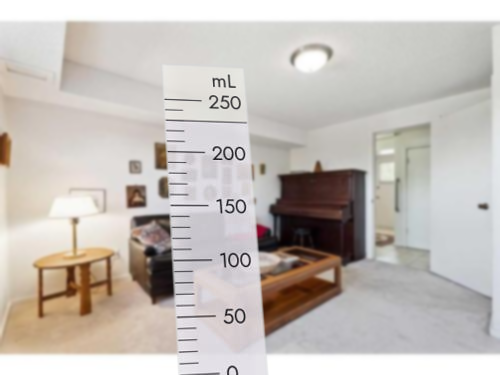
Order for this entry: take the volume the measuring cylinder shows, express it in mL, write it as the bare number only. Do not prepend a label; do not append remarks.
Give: 230
